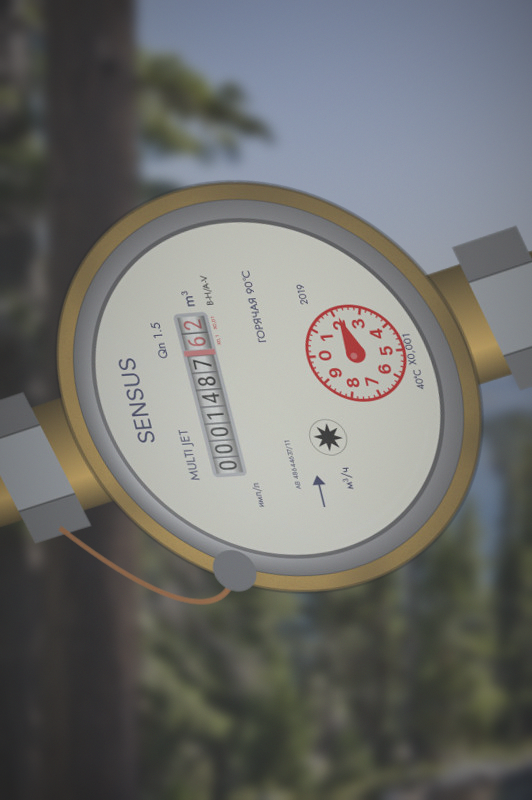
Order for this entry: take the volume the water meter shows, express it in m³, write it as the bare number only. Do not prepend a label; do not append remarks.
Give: 1487.622
